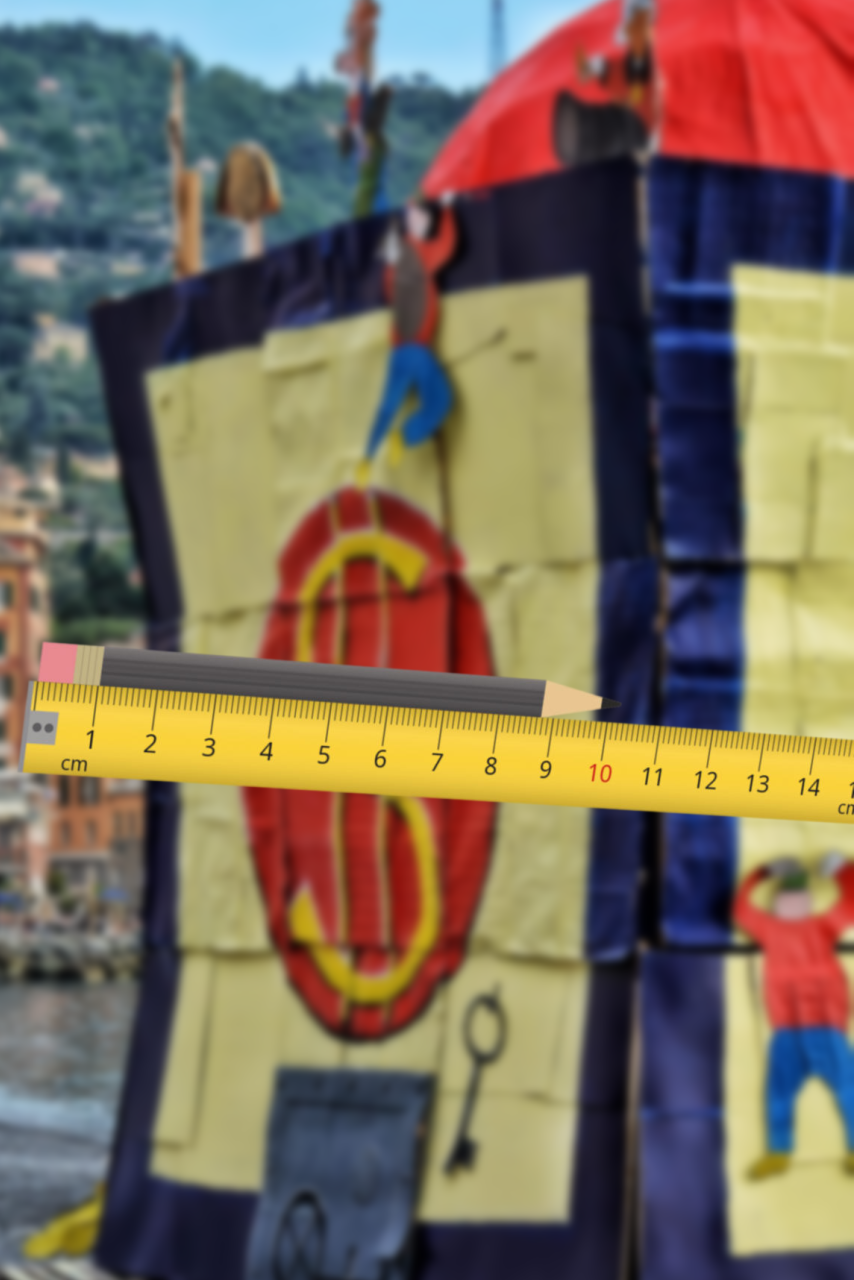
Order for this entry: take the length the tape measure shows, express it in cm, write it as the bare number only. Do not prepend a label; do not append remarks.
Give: 10.2
